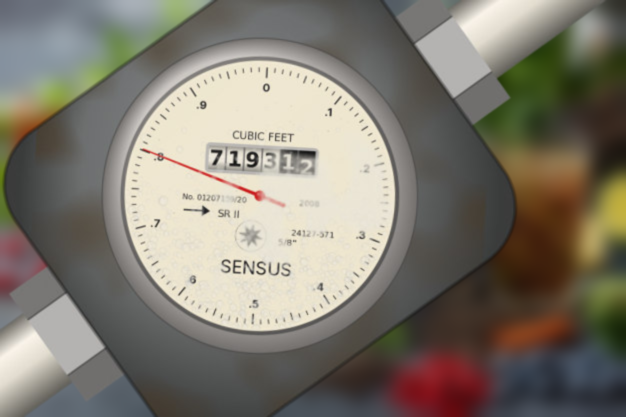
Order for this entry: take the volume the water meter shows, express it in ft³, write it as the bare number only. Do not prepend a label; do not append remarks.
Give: 719311.80
